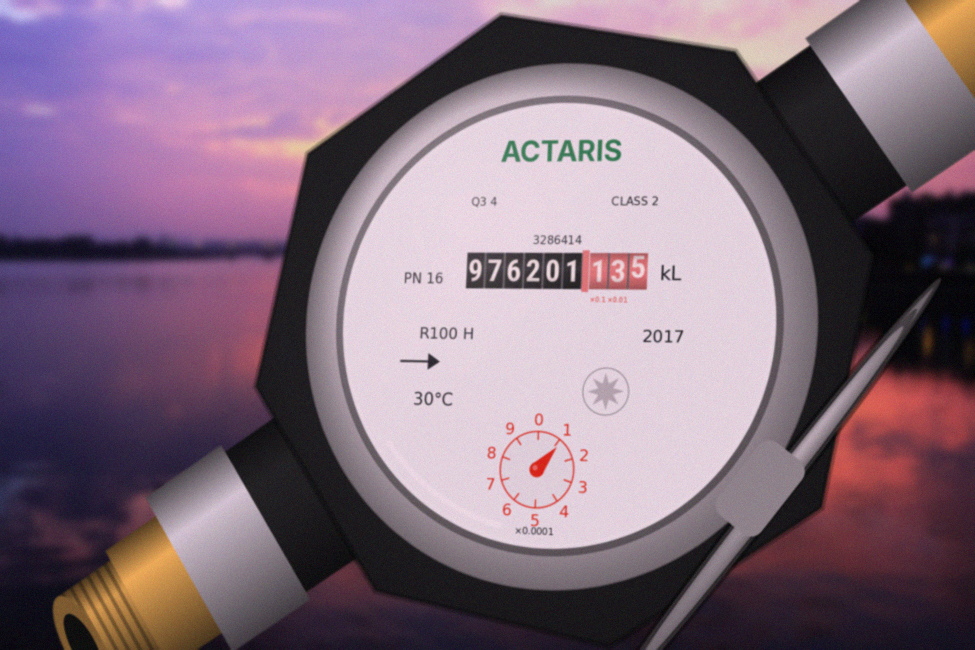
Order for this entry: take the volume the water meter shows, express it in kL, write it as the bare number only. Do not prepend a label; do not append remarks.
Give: 976201.1351
